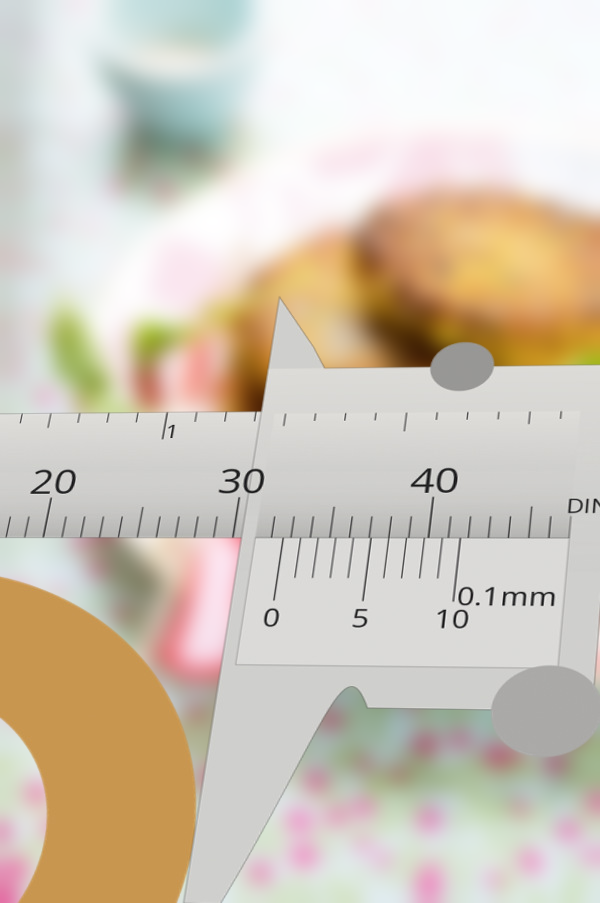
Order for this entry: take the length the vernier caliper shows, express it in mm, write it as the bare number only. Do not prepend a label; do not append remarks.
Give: 32.6
